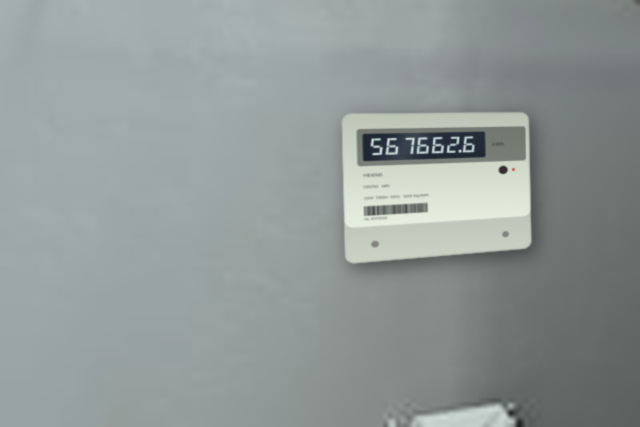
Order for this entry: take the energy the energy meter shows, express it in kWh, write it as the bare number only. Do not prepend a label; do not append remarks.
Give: 567662.6
